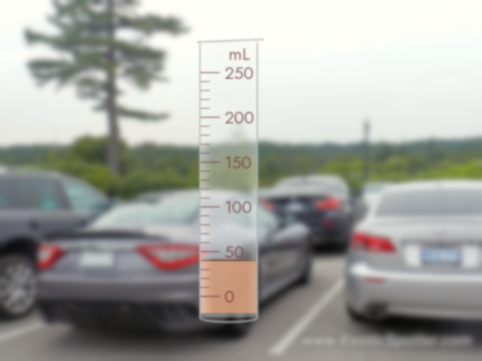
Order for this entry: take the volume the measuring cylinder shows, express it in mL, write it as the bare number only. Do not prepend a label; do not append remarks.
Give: 40
